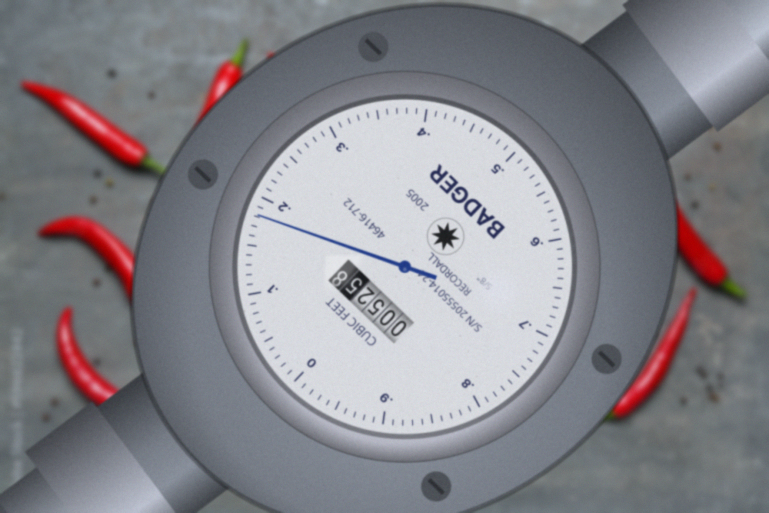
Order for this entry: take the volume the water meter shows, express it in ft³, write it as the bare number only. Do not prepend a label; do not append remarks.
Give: 5258.18
